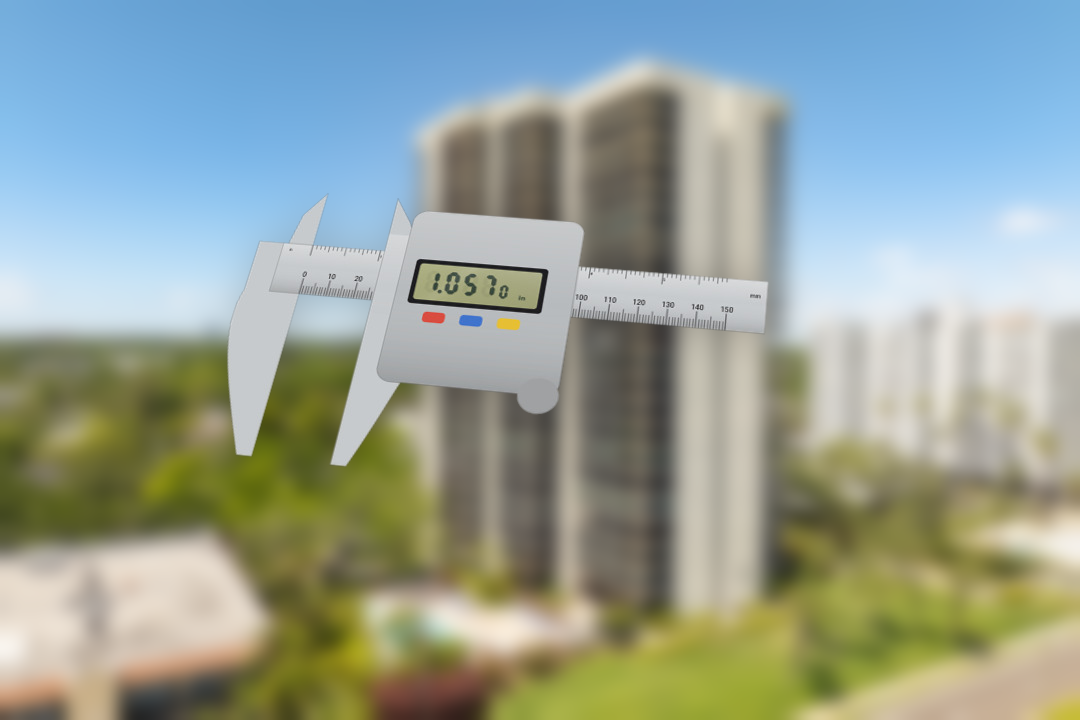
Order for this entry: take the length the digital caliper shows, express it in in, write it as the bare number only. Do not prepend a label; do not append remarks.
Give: 1.0570
